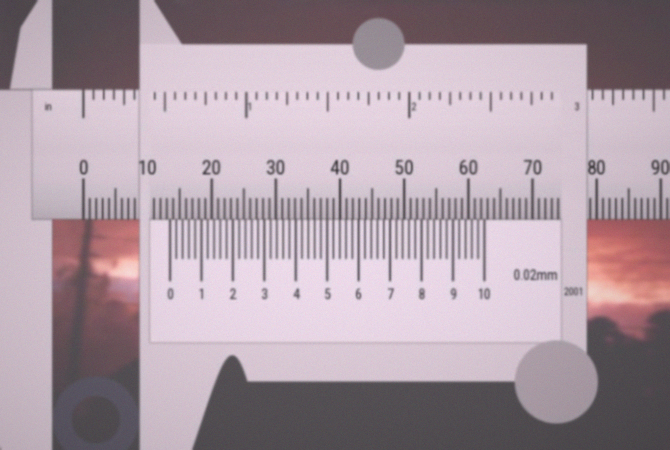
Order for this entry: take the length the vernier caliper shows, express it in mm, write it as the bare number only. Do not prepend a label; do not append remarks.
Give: 13.5
